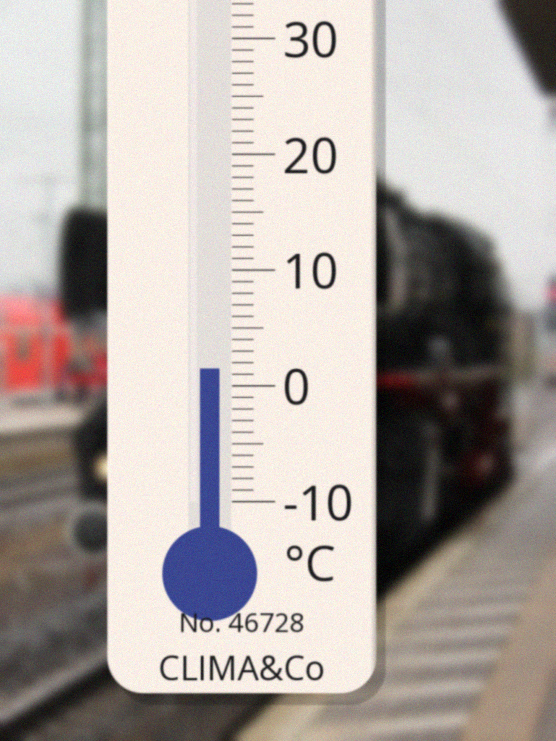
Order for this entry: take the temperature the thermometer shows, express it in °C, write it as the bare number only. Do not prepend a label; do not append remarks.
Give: 1.5
